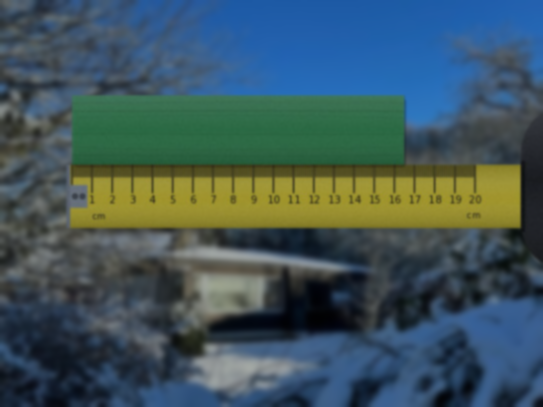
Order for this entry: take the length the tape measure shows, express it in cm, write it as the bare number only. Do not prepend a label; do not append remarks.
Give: 16.5
